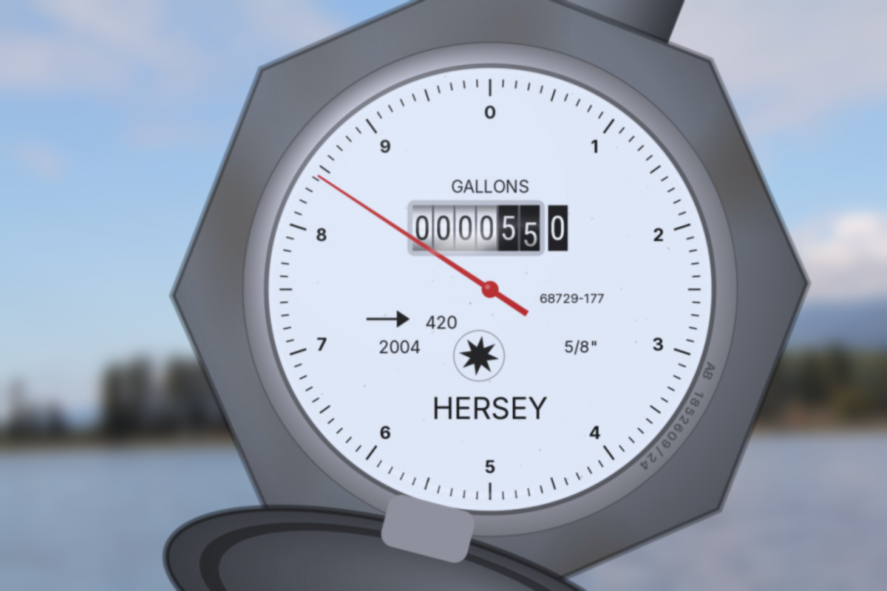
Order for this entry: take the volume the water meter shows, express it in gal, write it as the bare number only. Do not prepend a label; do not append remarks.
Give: 548.4
